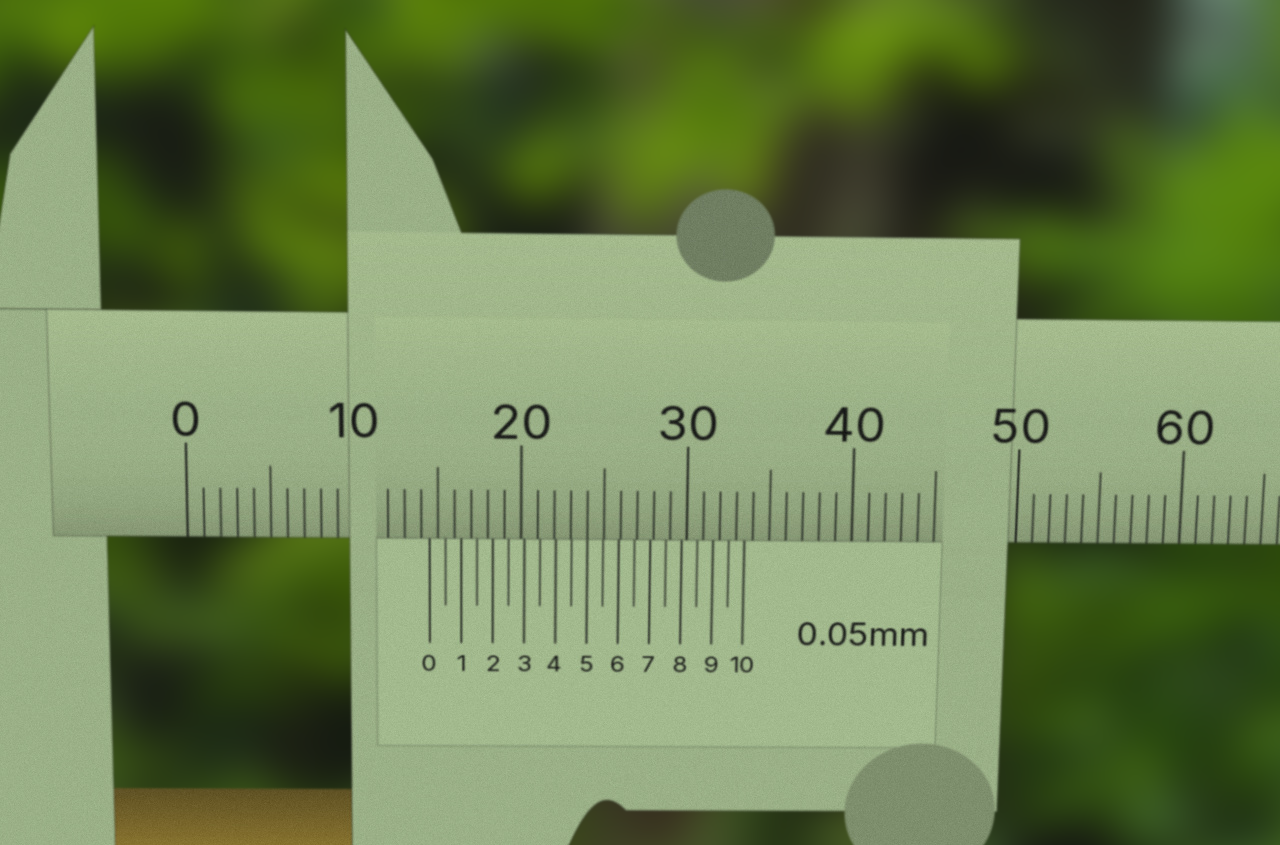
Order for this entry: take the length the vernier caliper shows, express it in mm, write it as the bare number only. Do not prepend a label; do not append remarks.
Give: 14.5
